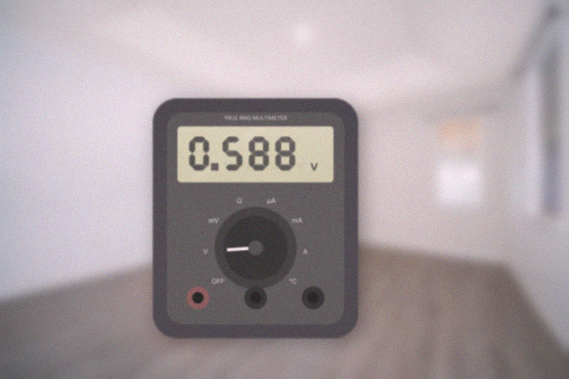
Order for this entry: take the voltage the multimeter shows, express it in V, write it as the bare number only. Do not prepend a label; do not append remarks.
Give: 0.588
